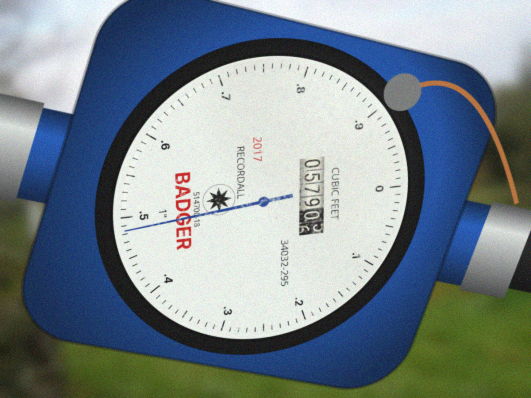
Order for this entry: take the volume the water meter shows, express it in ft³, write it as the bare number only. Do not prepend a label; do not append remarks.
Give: 57905.48
